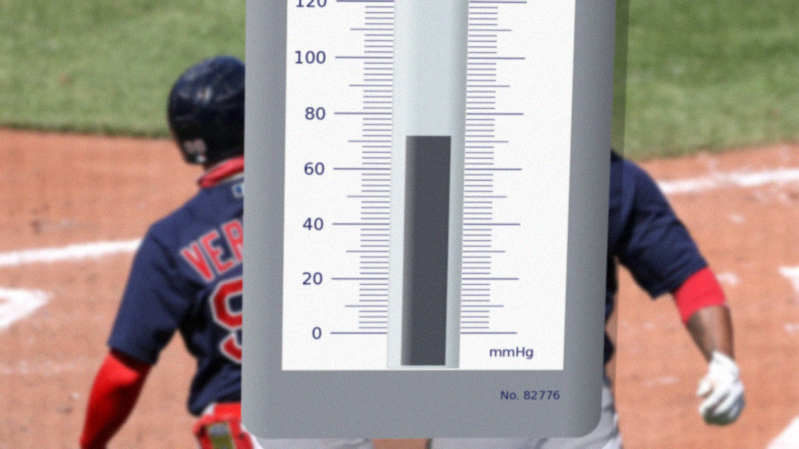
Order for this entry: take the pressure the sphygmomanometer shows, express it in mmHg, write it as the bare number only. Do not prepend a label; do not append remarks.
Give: 72
